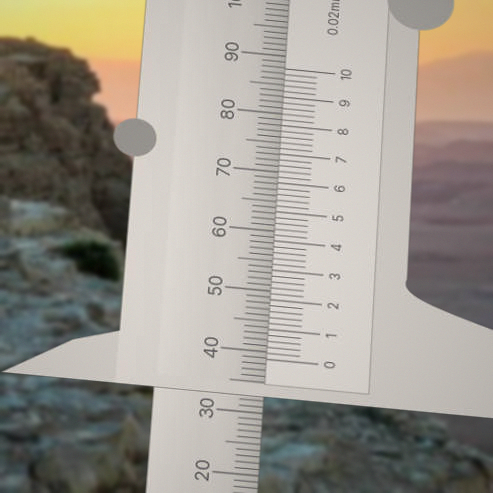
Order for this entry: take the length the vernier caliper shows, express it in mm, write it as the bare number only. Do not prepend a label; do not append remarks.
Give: 38.8
